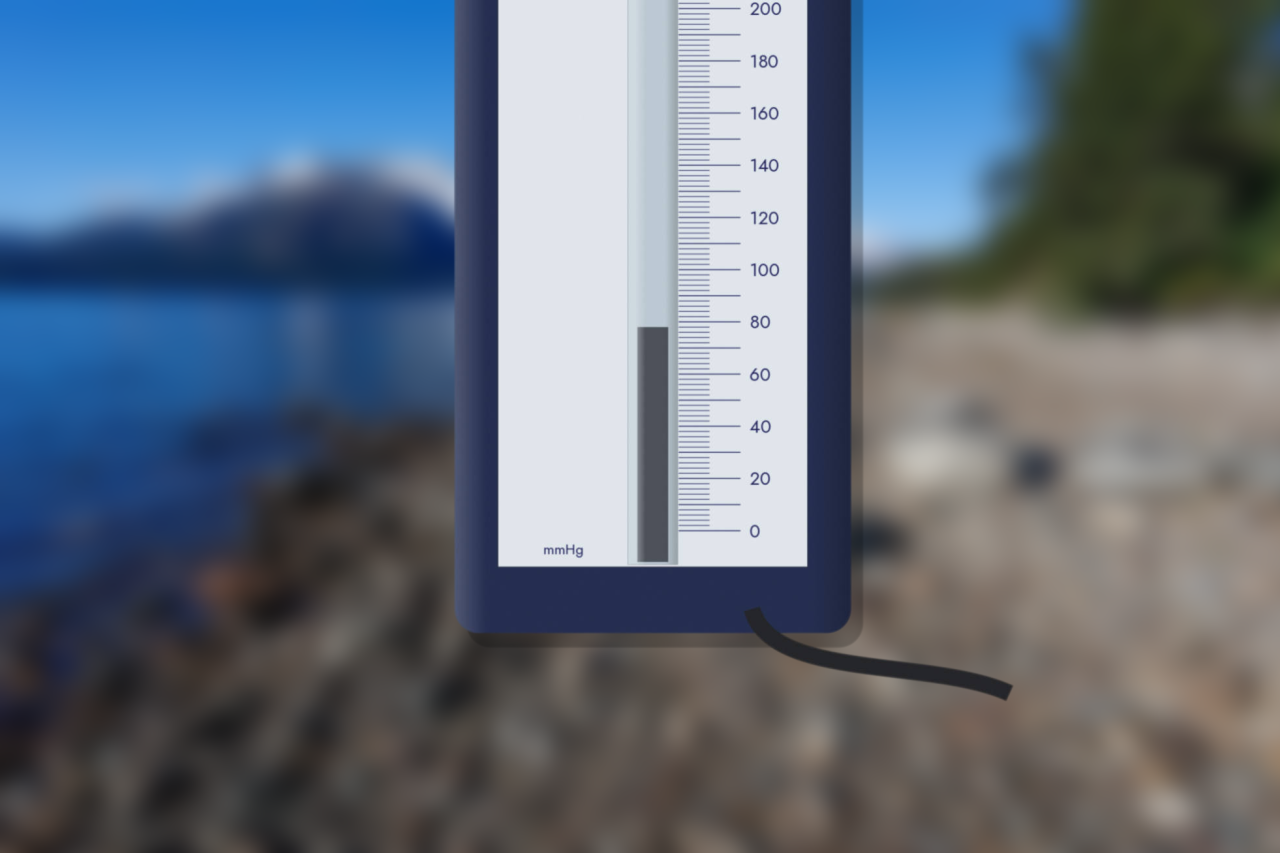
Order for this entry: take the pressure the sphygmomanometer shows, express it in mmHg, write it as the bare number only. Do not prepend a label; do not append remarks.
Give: 78
